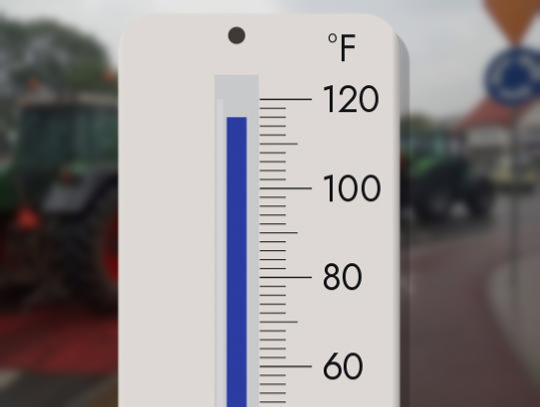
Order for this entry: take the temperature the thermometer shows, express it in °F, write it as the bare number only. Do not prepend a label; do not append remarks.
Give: 116
